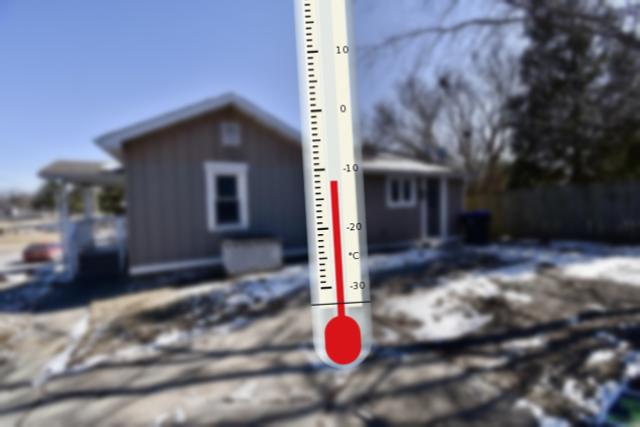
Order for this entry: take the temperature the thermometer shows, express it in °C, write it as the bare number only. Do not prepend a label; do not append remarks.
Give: -12
